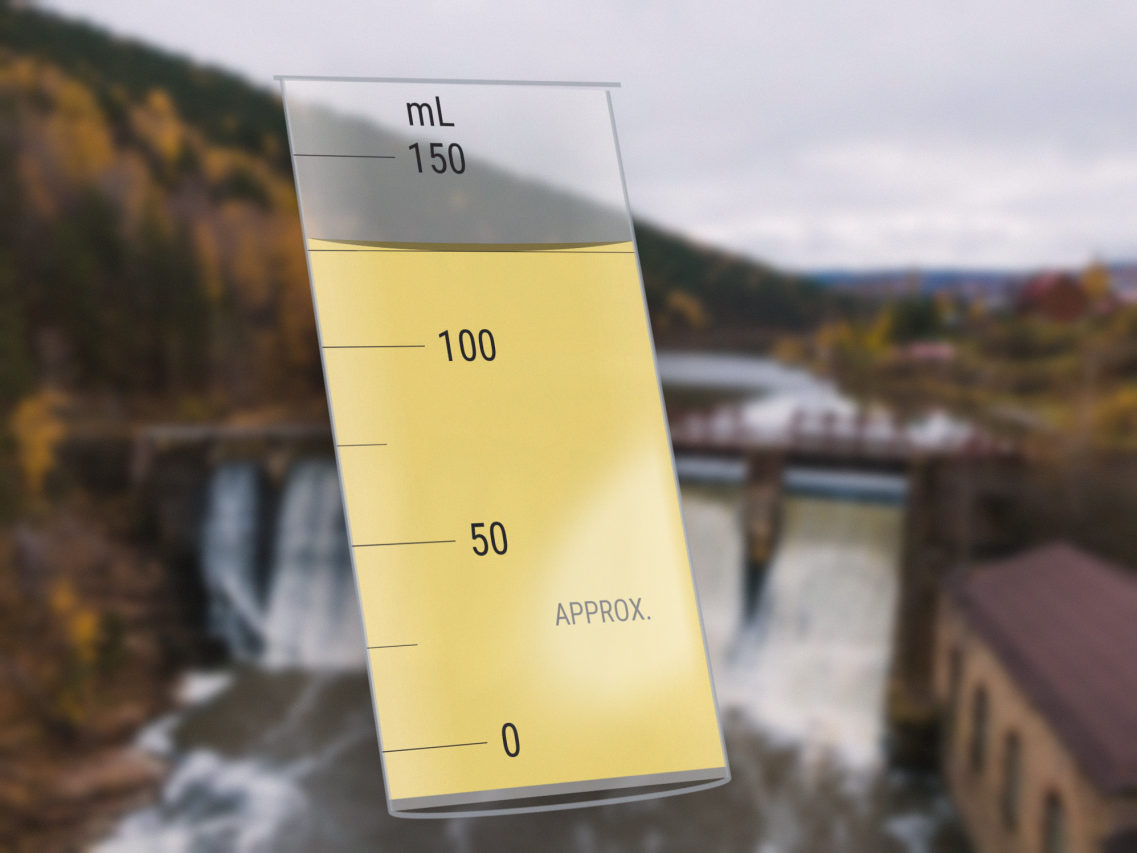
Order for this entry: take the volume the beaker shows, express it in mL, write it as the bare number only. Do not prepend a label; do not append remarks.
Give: 125
